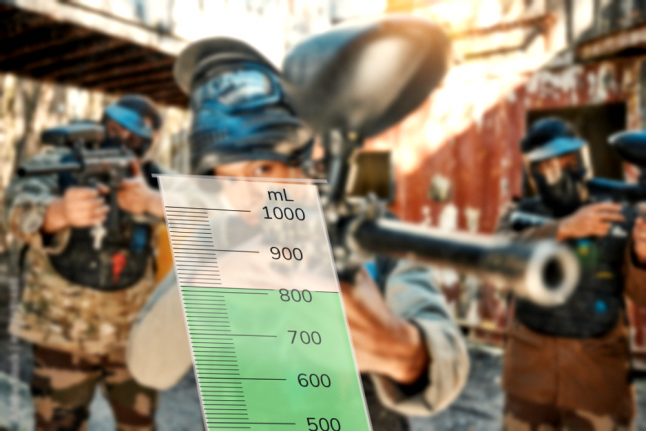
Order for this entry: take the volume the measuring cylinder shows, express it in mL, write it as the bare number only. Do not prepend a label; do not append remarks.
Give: 810
